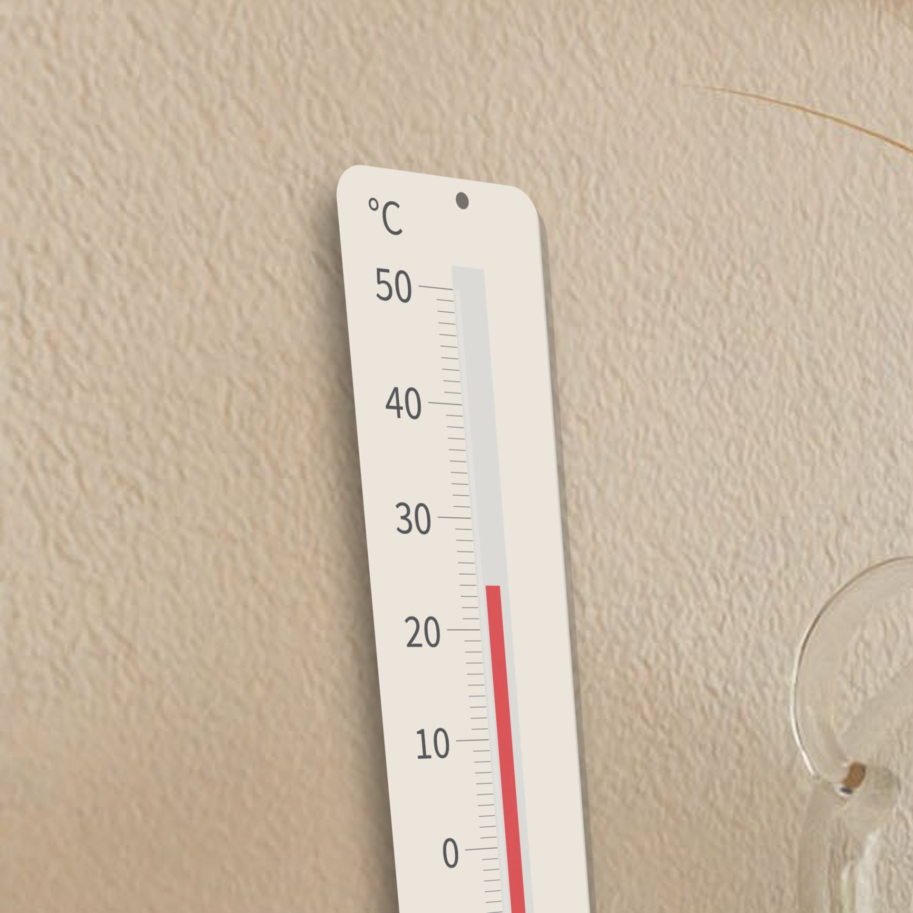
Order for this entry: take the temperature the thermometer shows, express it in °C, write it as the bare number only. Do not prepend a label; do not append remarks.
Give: 24
